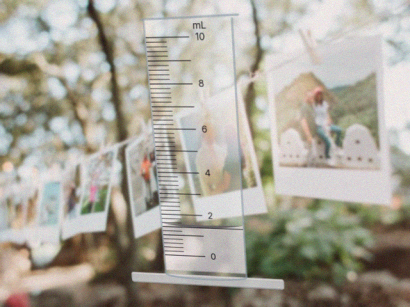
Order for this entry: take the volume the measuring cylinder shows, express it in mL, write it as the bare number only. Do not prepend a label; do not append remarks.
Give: 1.4
